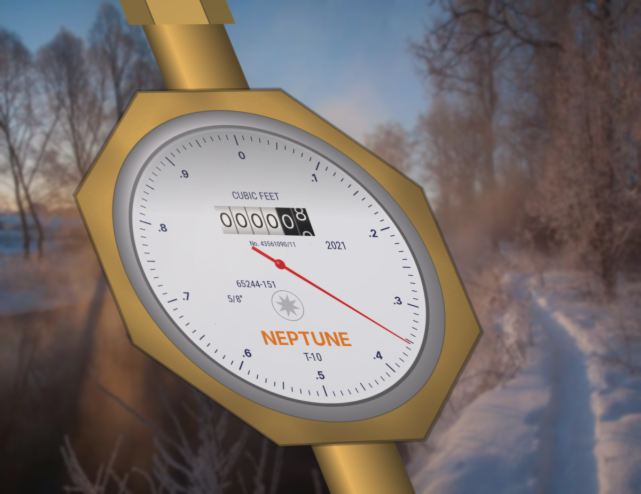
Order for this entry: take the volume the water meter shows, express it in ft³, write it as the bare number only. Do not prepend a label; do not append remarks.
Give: 8.35
